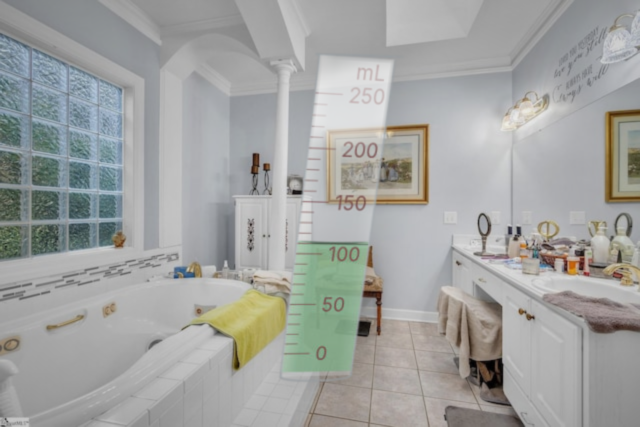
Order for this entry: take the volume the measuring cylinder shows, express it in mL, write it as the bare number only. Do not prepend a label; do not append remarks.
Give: 110
